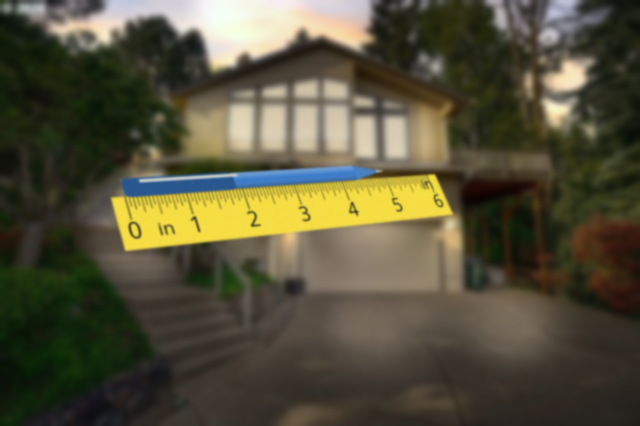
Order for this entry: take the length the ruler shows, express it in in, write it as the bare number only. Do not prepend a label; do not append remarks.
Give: 5
